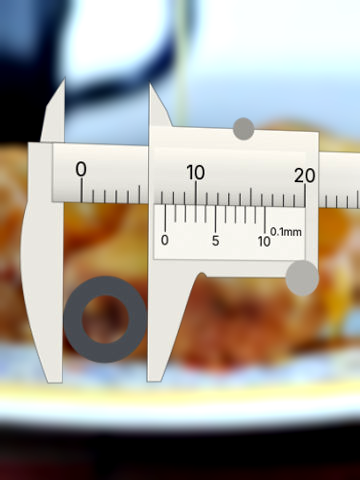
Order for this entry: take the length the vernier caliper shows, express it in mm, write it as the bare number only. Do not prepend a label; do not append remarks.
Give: 7.3
